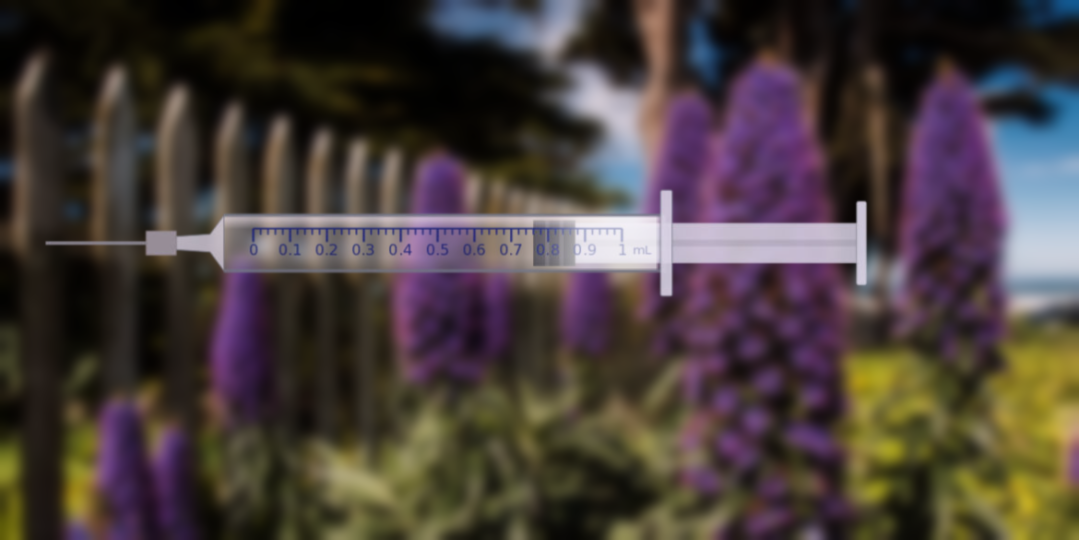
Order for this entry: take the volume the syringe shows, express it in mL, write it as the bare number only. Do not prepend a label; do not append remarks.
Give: 0.76
